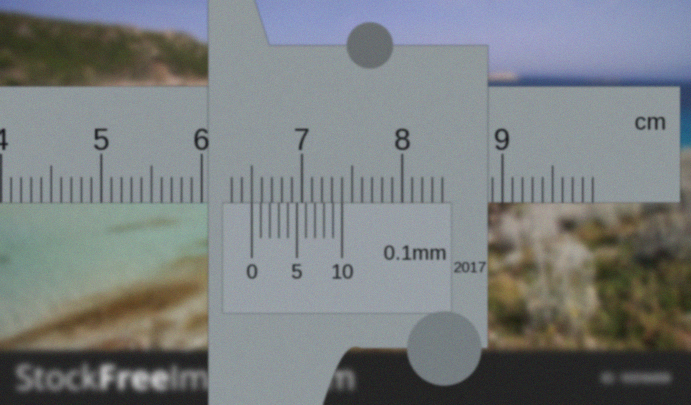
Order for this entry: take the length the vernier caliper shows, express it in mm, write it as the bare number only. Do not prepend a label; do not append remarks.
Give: 65.0
